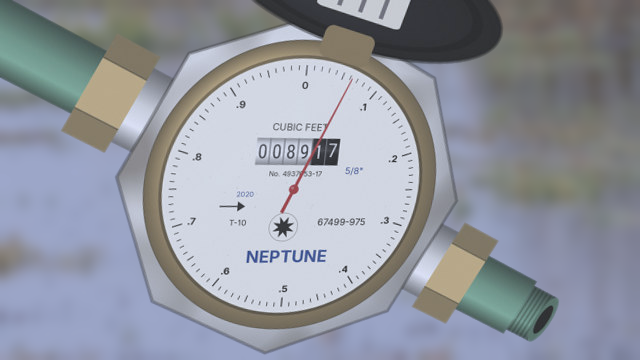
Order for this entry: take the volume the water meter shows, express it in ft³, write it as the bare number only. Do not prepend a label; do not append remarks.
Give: 8917.06
